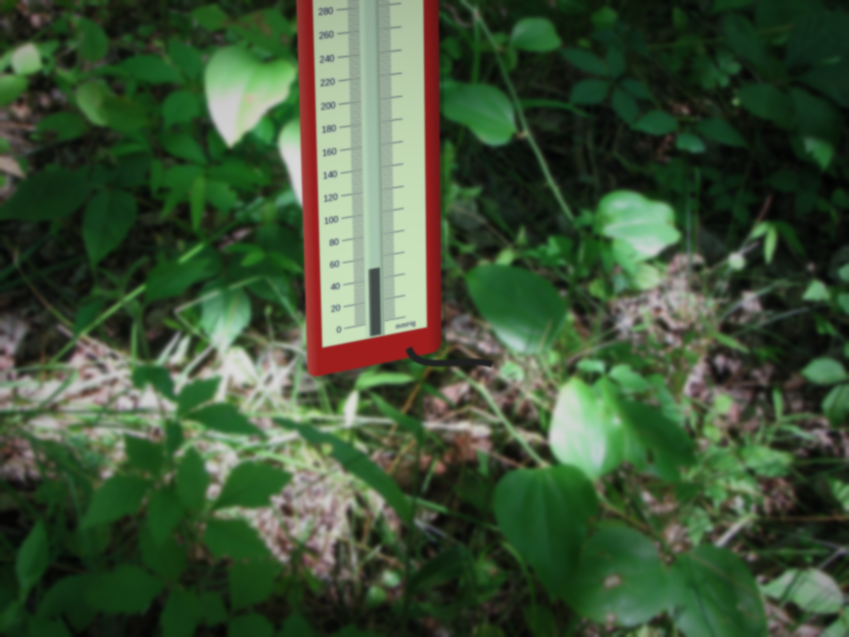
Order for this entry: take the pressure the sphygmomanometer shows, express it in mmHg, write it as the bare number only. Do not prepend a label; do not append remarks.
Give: 50
